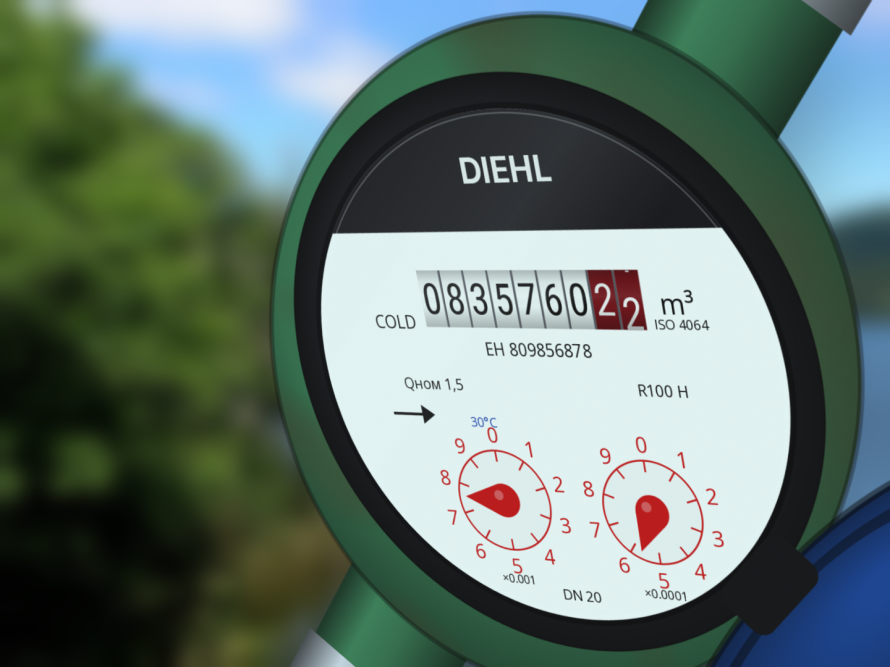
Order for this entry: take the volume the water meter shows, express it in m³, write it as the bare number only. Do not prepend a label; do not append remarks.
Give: 835760.2175
